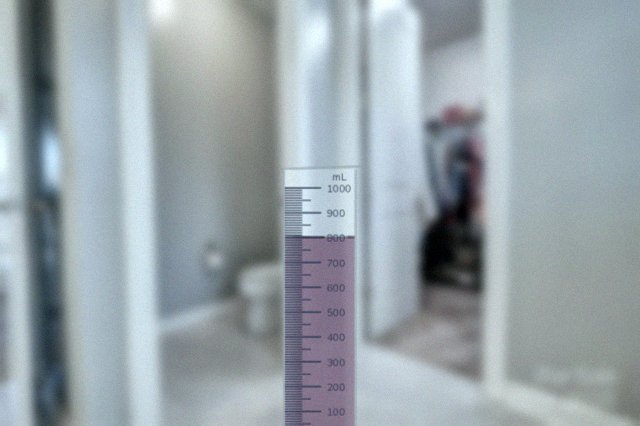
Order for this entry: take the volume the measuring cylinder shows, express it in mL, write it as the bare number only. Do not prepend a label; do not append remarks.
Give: 800
